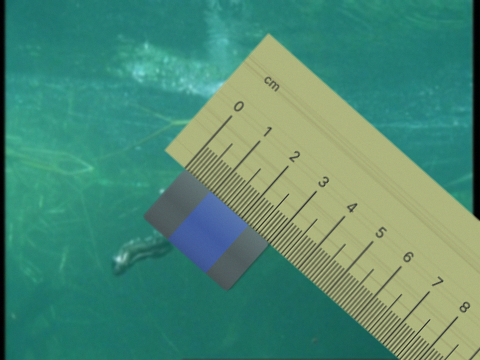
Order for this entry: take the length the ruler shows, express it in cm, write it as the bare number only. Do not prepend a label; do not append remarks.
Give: 3
